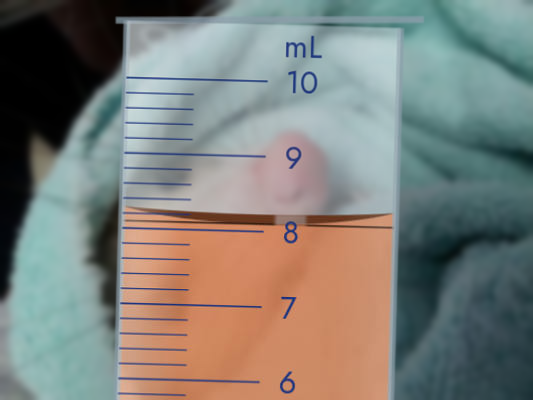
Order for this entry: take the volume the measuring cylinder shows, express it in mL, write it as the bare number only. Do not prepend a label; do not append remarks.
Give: 8.1
